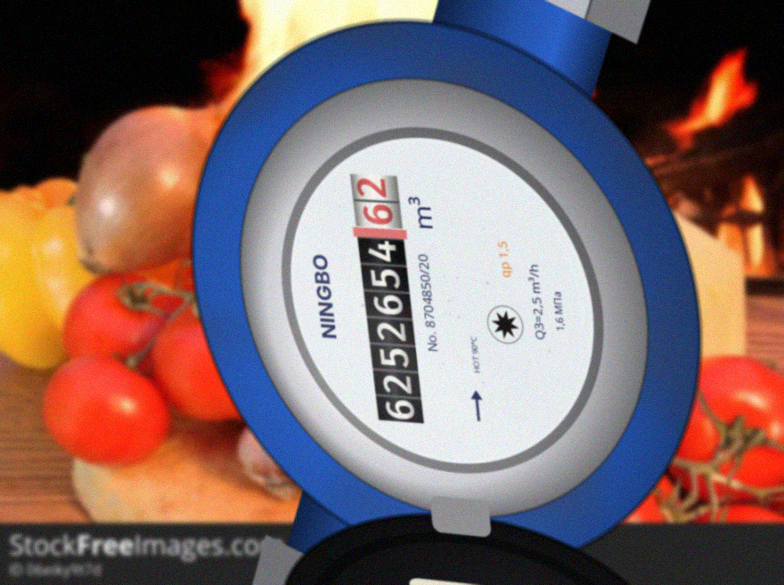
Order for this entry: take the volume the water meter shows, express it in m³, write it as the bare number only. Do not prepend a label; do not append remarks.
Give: 6252654.62
